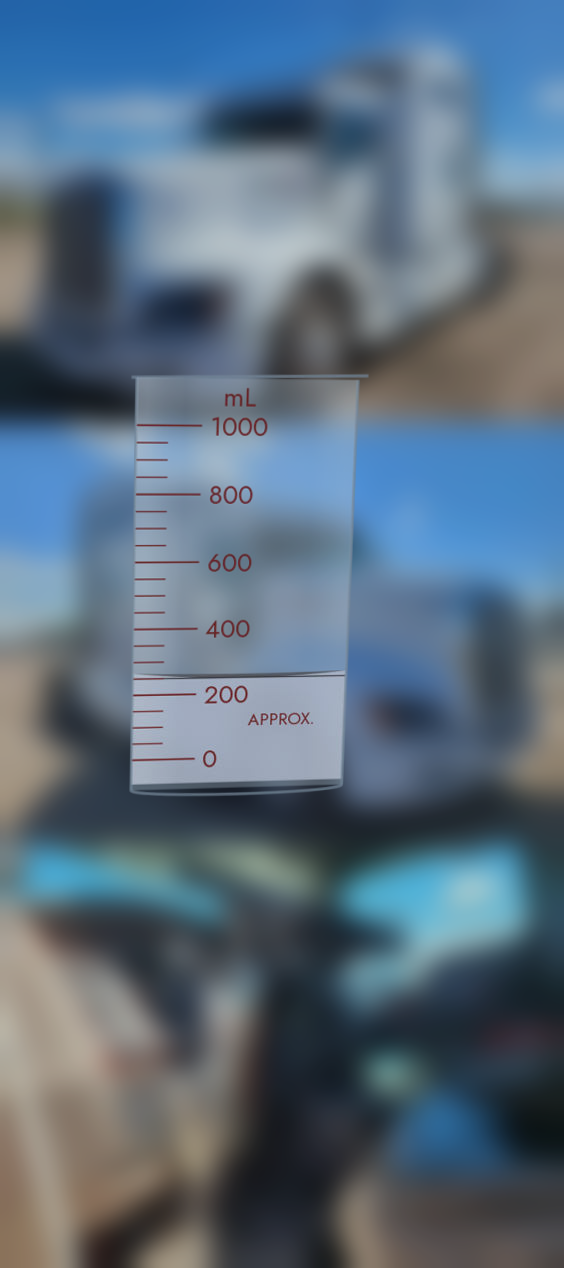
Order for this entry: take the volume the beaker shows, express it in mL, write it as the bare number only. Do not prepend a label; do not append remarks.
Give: 250
